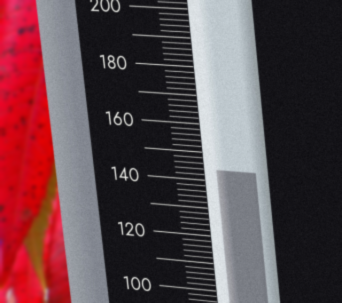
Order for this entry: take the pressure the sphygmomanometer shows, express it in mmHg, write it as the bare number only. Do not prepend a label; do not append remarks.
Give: 144
